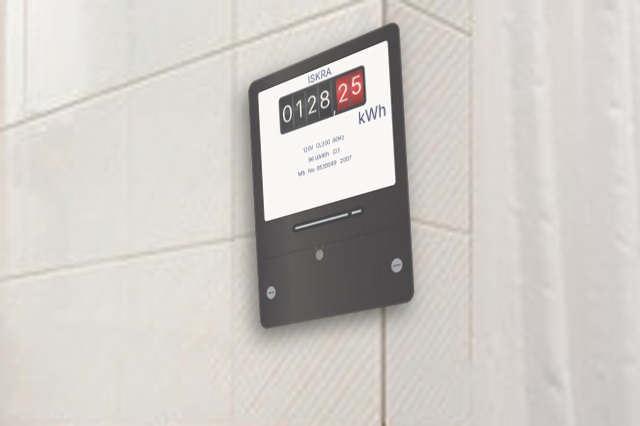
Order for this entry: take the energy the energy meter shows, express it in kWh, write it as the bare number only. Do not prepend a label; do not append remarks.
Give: 128.25
